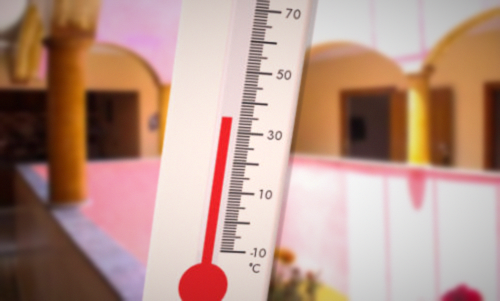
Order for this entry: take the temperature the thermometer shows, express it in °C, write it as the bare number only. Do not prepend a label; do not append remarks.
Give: 35
